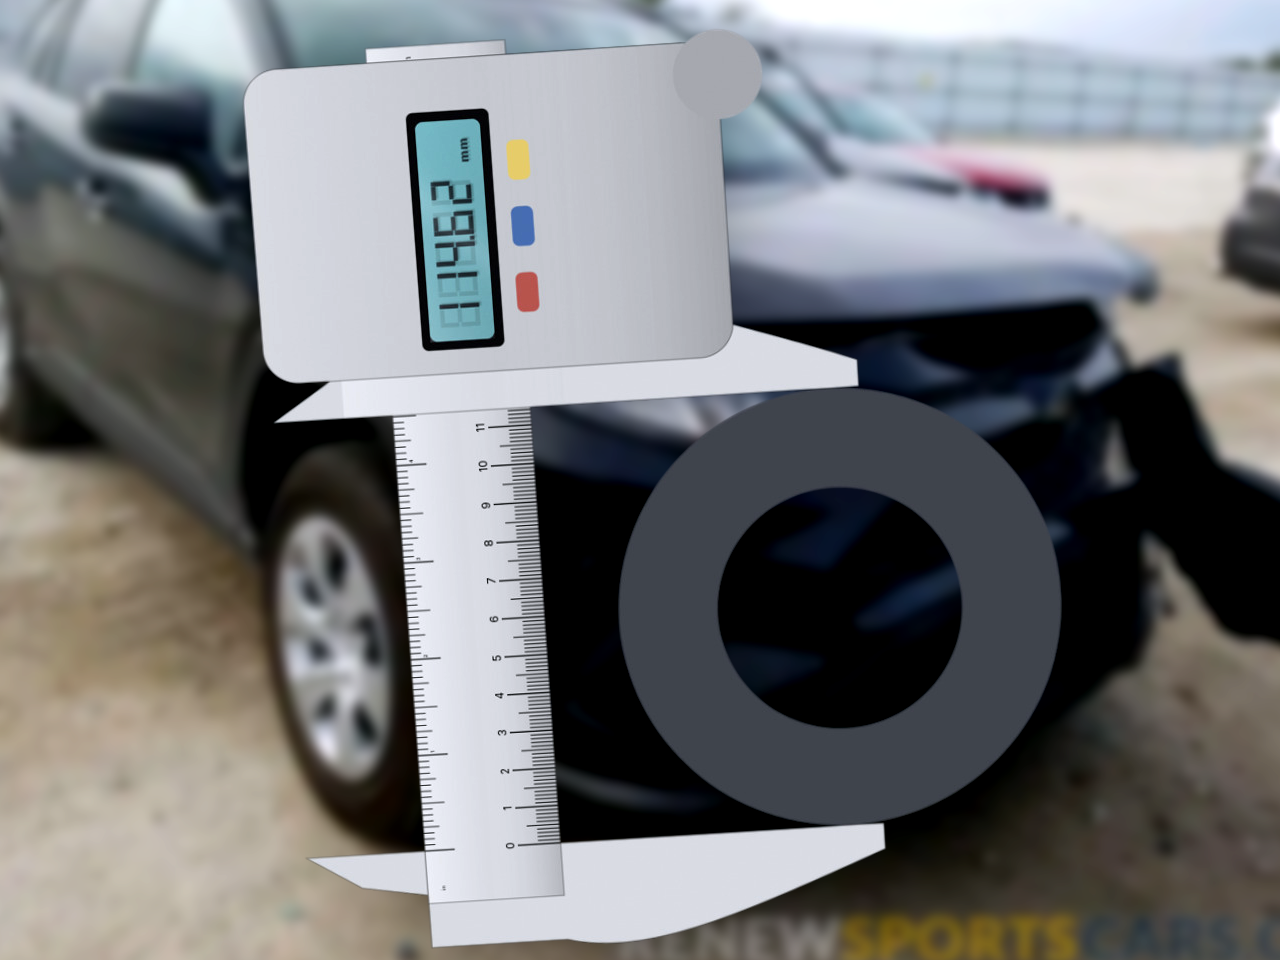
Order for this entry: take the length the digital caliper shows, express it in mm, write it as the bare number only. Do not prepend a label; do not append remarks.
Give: 114.62
